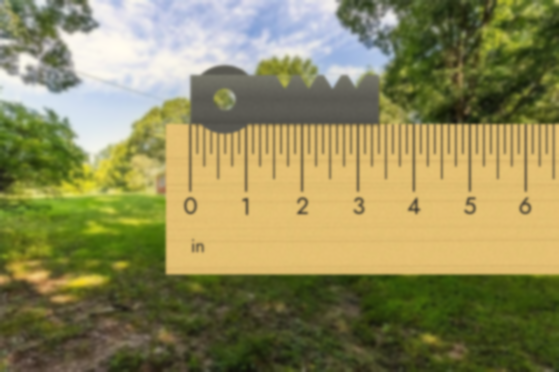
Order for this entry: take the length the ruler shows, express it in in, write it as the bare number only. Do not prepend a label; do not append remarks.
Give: 3.375
